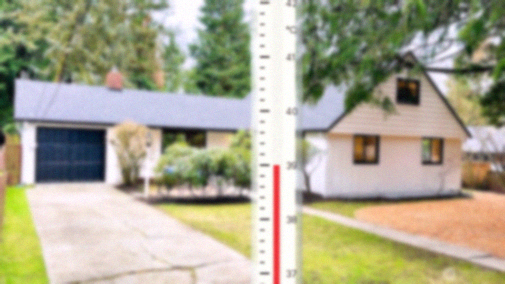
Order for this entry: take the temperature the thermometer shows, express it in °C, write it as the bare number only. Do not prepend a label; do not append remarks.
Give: 39
